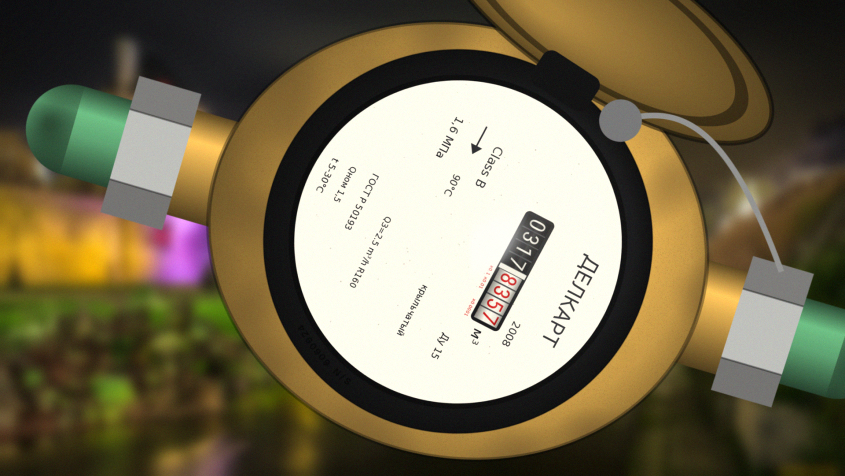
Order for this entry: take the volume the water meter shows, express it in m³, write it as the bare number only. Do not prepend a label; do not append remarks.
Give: 317.8357
